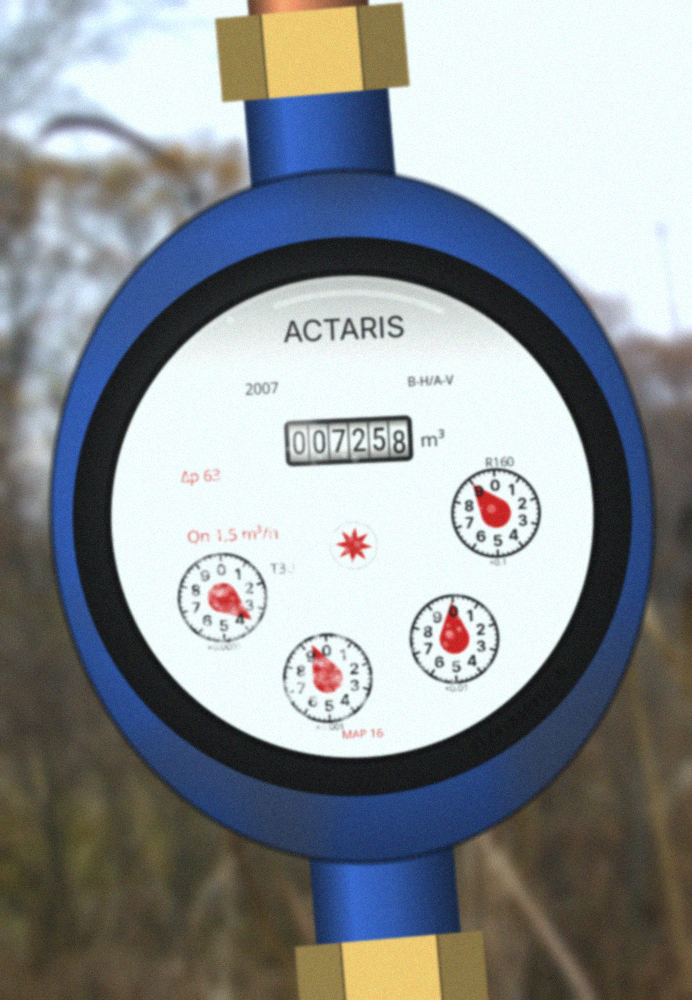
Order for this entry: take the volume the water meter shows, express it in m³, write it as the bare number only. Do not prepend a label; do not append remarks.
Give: 7257.8993
